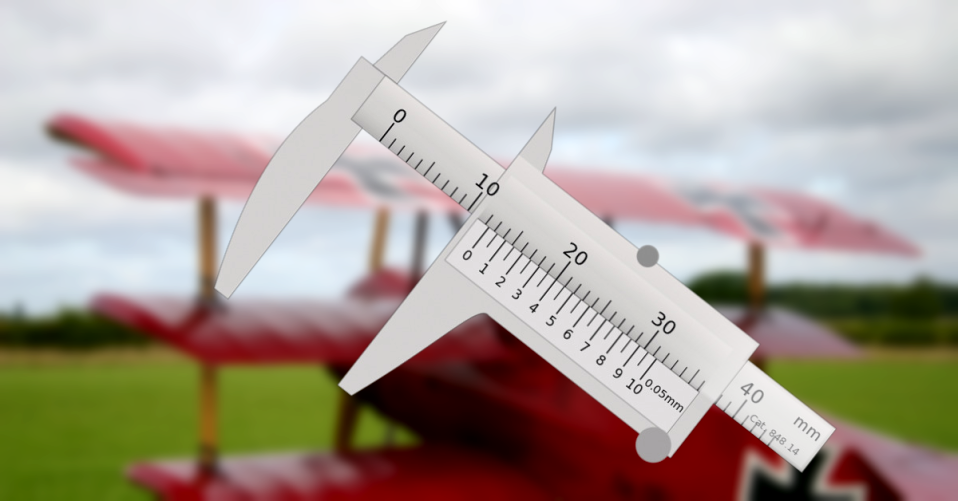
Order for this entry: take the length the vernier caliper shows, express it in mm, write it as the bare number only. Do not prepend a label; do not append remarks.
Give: 12.4
